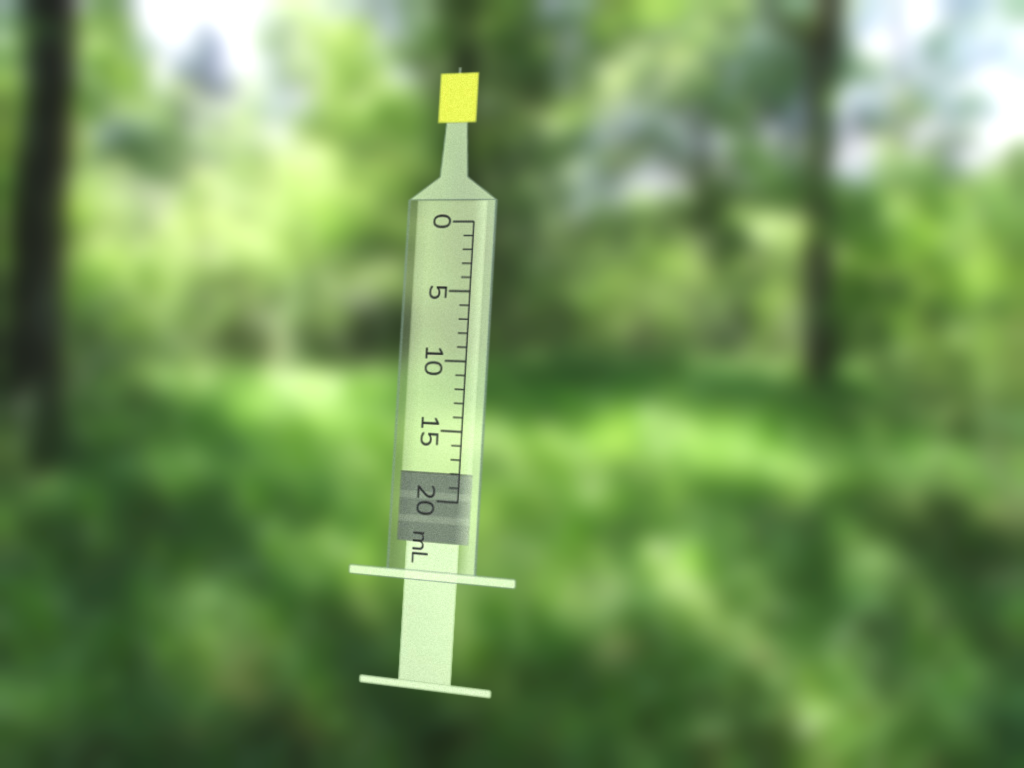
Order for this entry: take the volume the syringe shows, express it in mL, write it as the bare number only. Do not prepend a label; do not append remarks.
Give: 18
